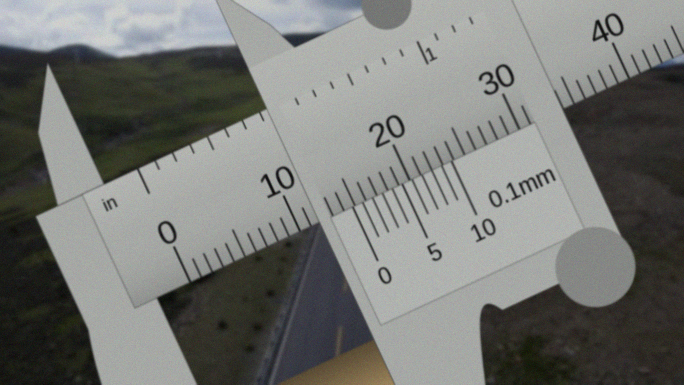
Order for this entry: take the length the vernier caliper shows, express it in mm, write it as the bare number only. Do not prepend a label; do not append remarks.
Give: 14.8
